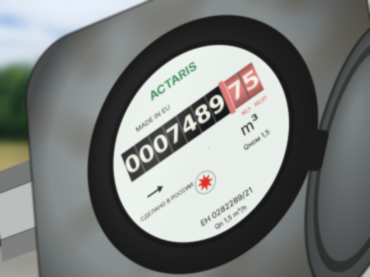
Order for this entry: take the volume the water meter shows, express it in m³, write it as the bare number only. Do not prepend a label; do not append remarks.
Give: 7489.75
